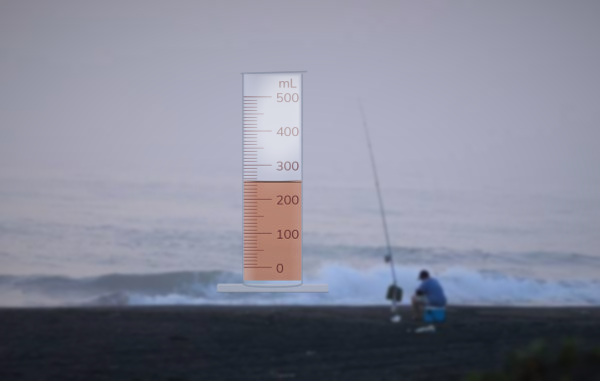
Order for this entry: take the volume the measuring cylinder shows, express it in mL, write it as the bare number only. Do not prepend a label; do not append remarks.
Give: 250
